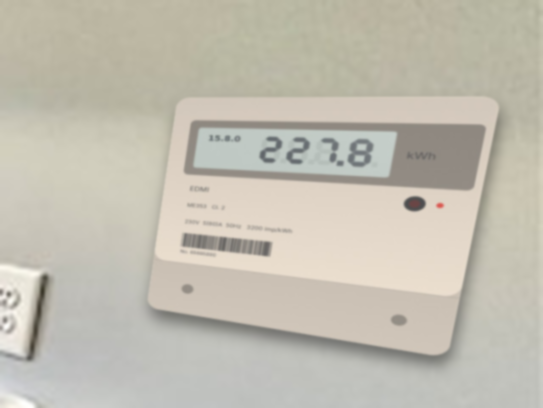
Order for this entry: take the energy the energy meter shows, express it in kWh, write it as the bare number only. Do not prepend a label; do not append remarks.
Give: 227.8
